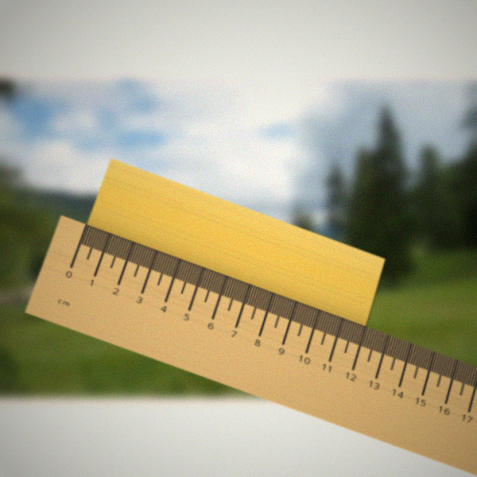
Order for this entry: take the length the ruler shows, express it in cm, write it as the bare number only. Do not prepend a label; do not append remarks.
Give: 12
